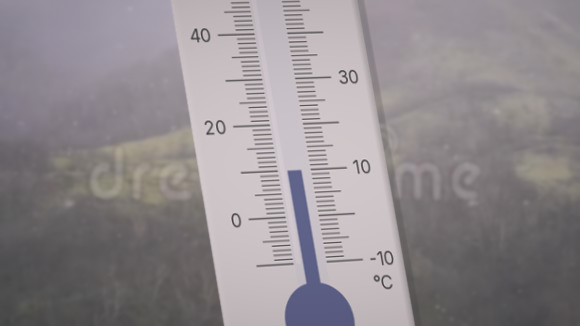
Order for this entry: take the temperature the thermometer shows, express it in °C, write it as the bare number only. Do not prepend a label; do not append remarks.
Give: 10
